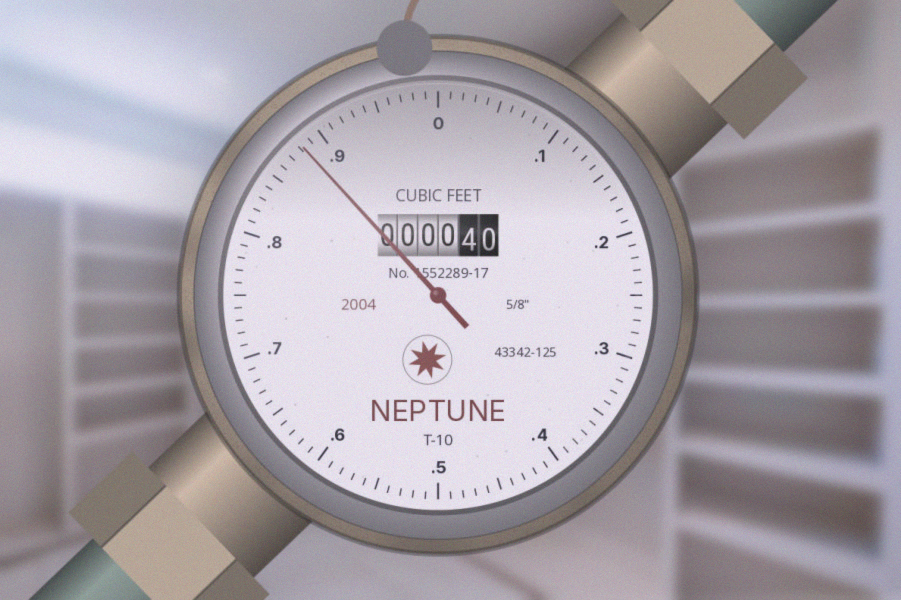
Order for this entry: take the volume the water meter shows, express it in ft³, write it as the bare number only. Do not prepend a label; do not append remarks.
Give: 39.88
